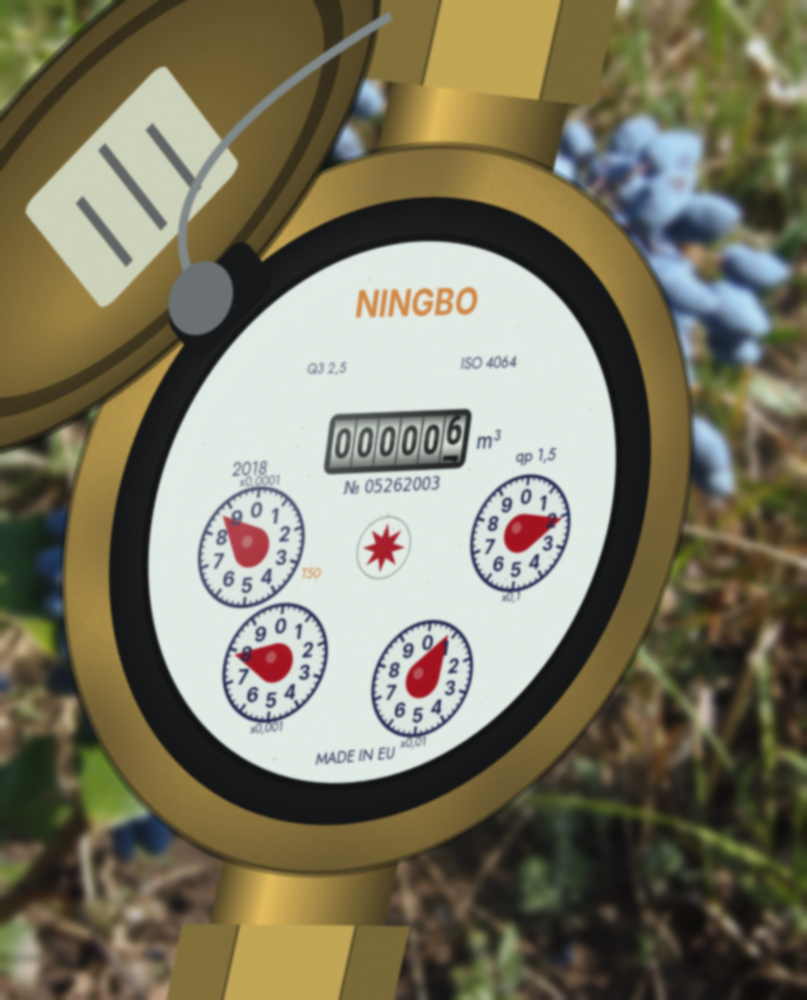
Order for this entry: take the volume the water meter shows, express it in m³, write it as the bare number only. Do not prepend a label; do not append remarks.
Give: 6.2078
